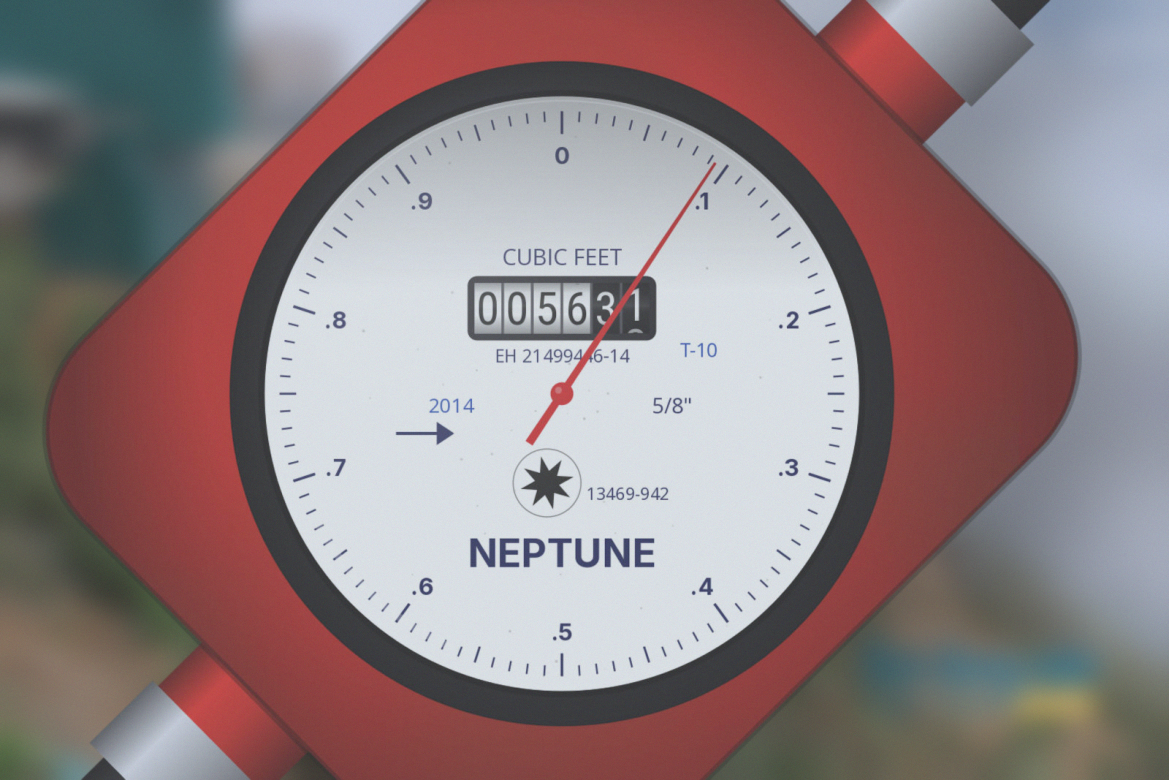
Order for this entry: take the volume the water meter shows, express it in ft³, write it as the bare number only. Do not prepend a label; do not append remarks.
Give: 5631.09
